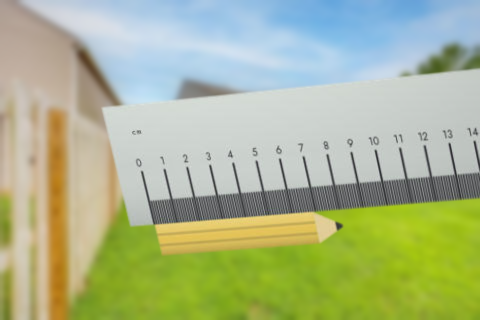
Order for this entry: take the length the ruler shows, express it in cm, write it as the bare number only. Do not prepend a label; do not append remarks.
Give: 8
